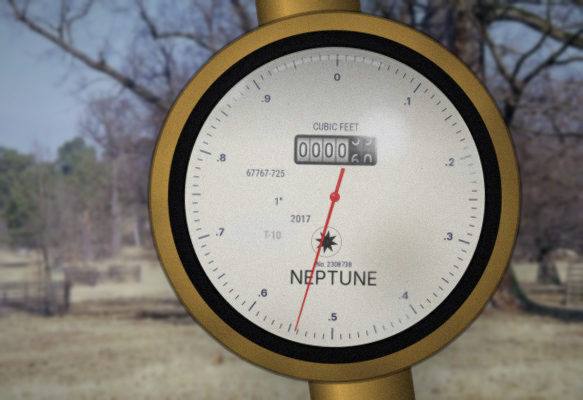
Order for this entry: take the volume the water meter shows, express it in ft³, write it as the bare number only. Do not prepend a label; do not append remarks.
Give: 59.54
